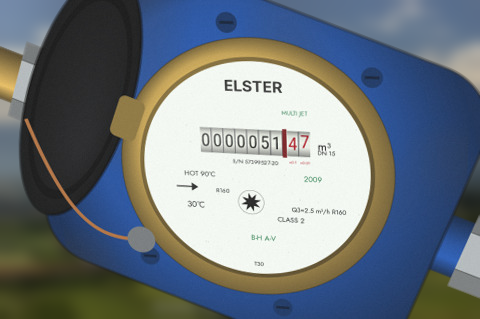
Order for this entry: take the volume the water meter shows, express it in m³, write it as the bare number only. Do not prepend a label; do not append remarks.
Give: 51.47
